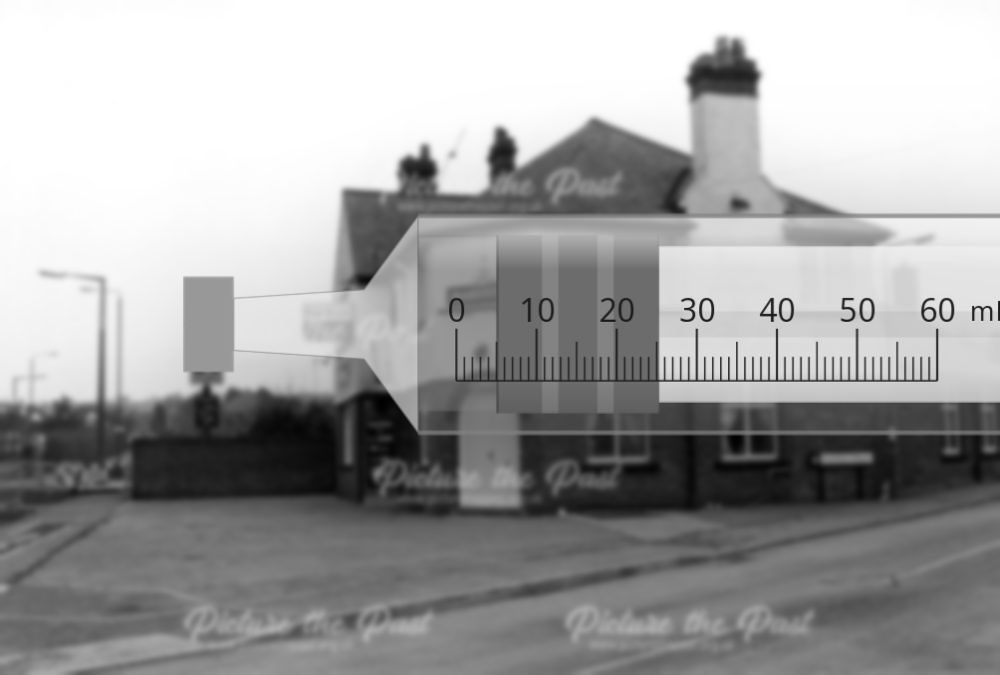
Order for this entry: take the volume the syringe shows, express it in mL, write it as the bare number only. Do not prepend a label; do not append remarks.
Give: 5
